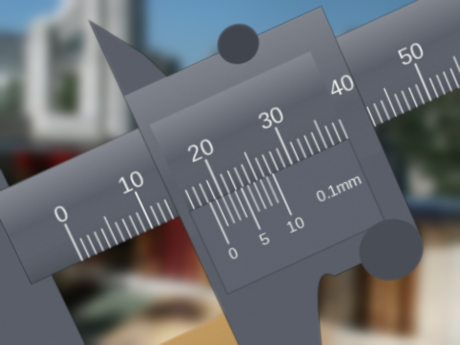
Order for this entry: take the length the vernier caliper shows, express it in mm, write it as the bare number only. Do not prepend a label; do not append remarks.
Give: 18.2
